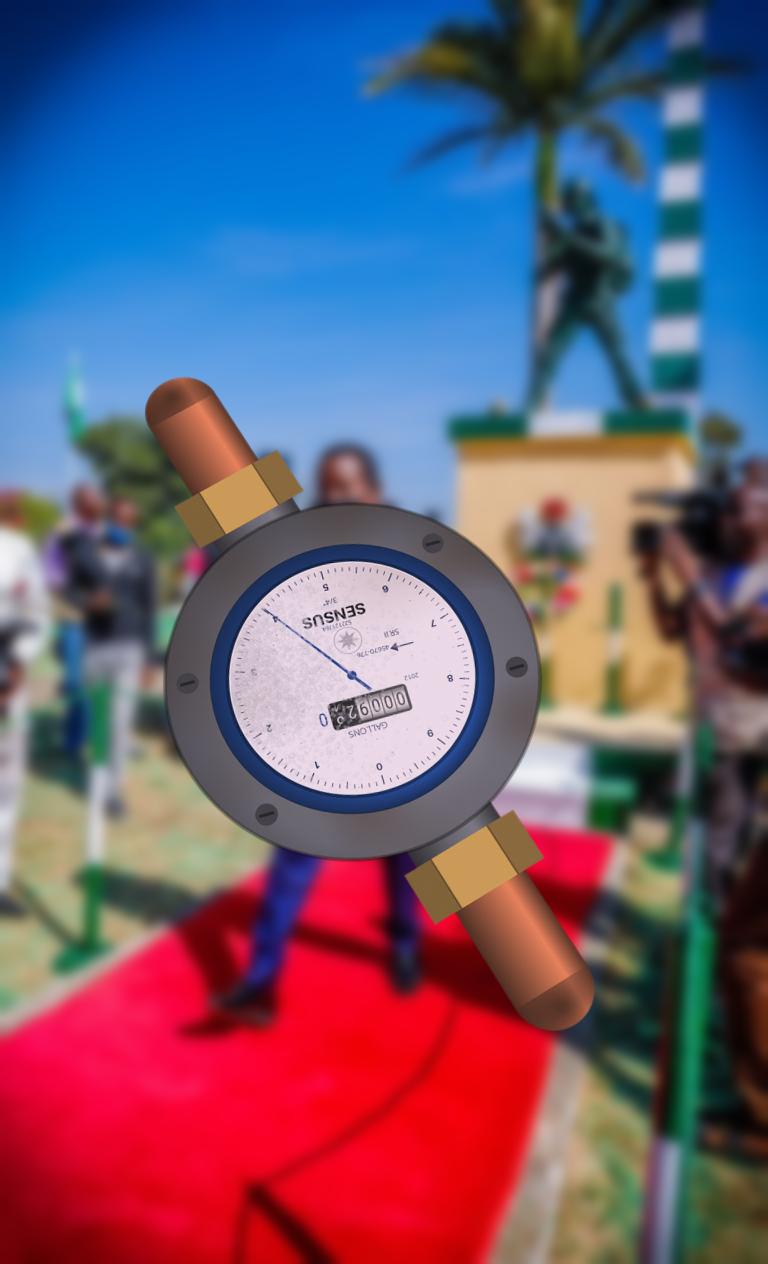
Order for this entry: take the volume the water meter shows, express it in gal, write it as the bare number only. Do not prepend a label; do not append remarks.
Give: 9234.0
